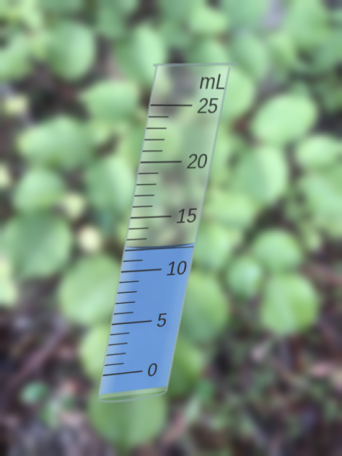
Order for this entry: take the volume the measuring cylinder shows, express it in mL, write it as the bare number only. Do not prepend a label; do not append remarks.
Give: 12
